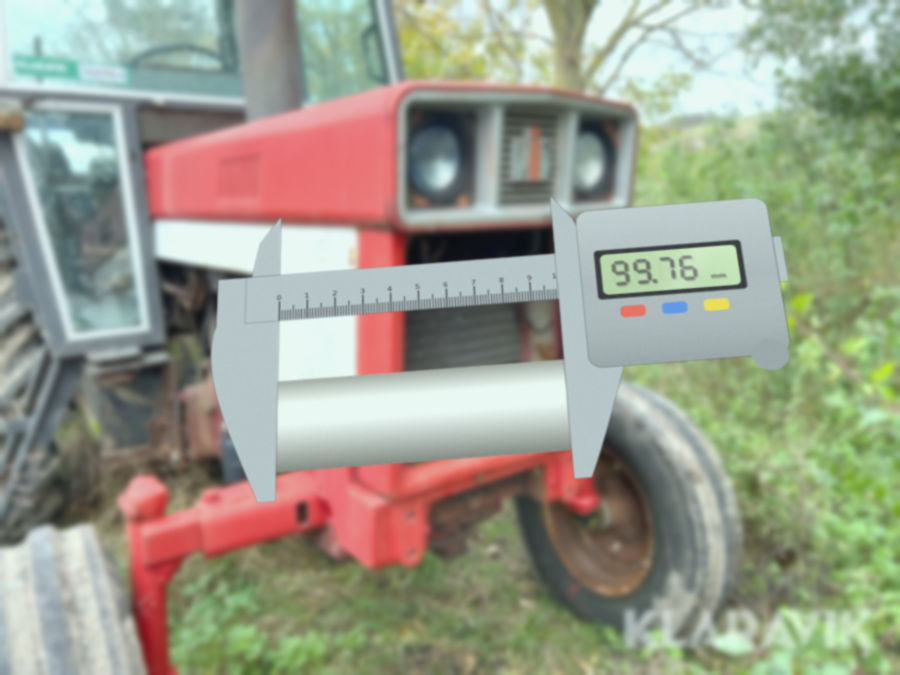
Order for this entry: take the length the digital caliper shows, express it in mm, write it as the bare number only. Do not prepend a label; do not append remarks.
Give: 99.76
